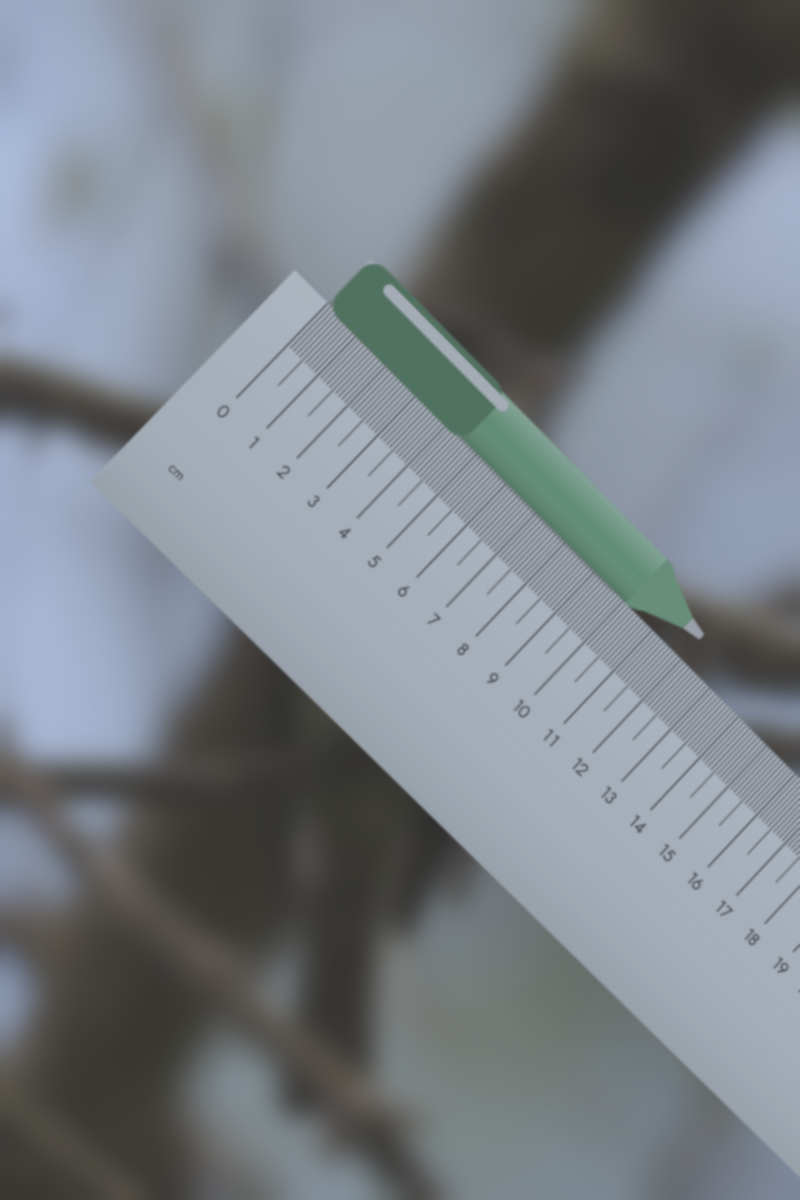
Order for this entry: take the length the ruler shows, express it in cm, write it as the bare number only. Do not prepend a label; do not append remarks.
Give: 12
